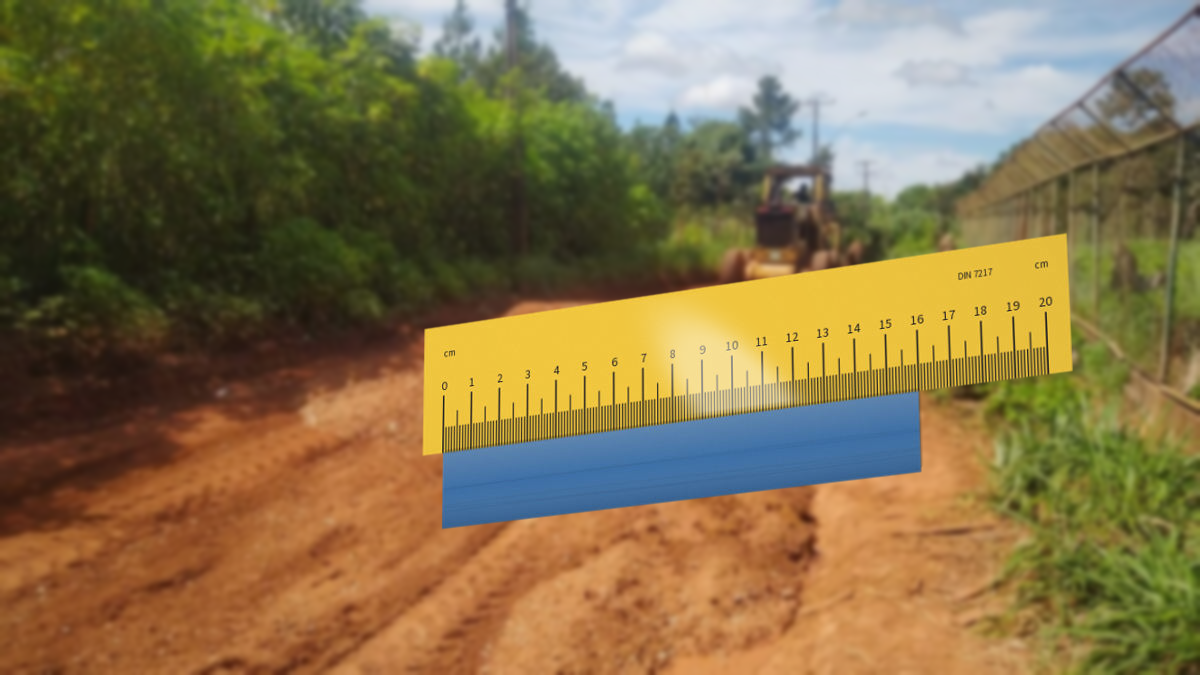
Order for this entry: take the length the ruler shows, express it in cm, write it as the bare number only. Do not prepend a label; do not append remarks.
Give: 16
